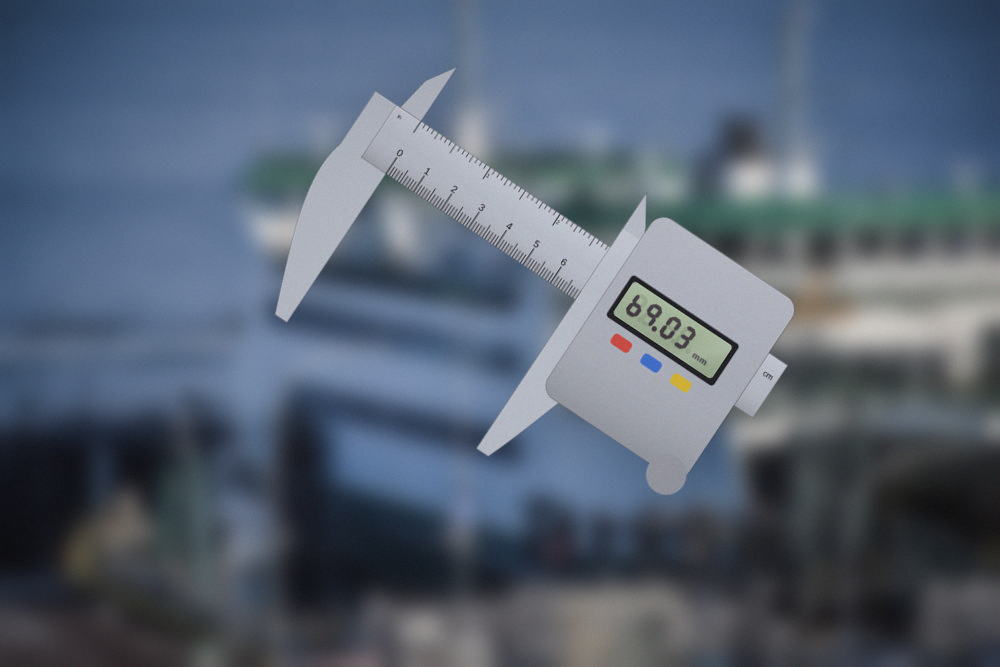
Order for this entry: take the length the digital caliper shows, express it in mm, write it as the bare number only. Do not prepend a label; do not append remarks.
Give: 69.03
